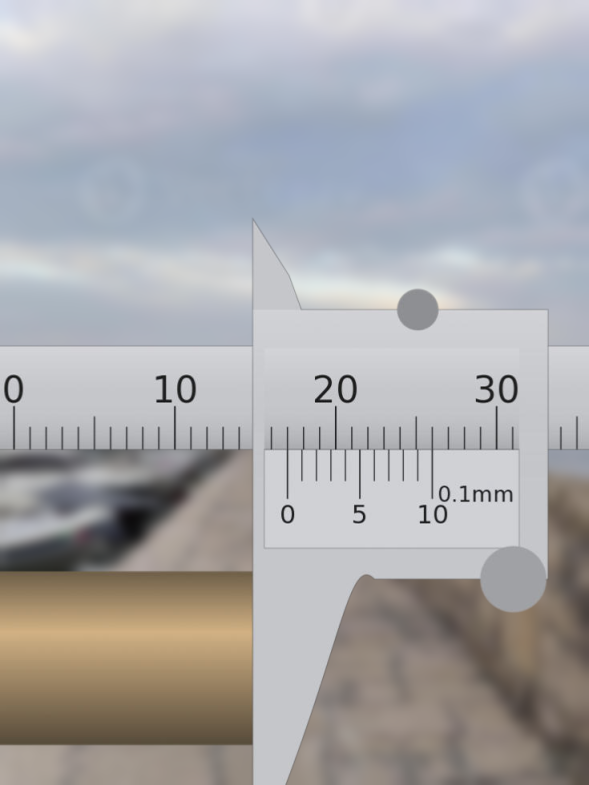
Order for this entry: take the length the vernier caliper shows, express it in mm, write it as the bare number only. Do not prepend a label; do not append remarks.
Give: 17.0
